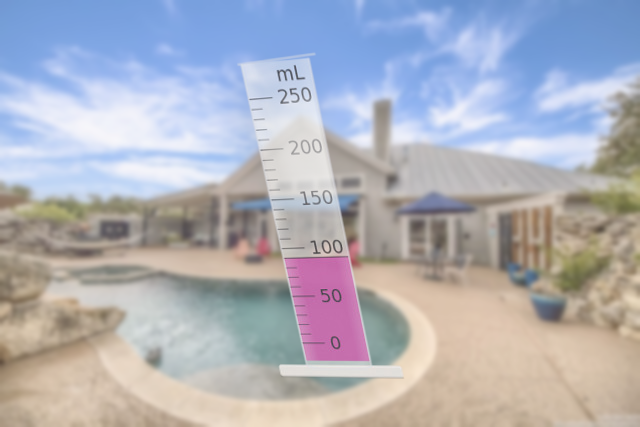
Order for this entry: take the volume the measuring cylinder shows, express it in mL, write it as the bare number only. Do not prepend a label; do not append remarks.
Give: 90
